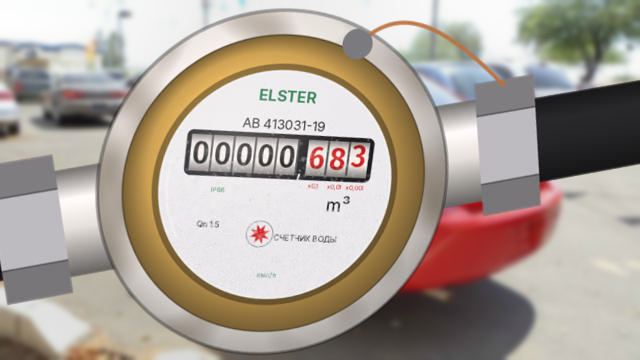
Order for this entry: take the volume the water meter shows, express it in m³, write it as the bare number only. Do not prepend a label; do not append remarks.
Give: 0.683
